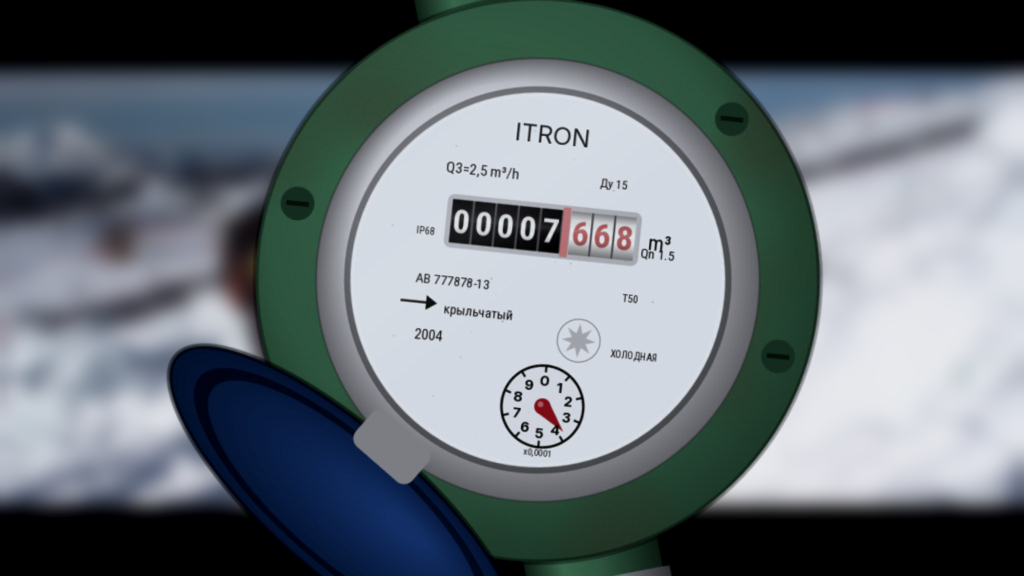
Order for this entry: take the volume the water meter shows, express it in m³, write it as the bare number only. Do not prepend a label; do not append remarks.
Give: 7.6683
